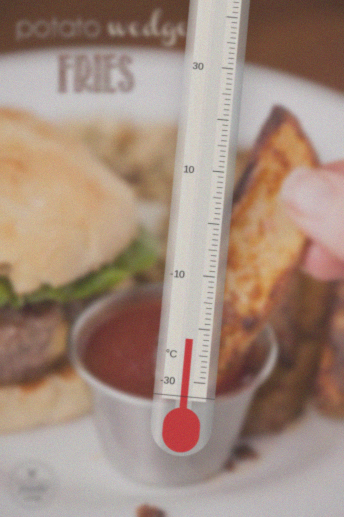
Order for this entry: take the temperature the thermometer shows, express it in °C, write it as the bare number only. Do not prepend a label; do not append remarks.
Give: -22
